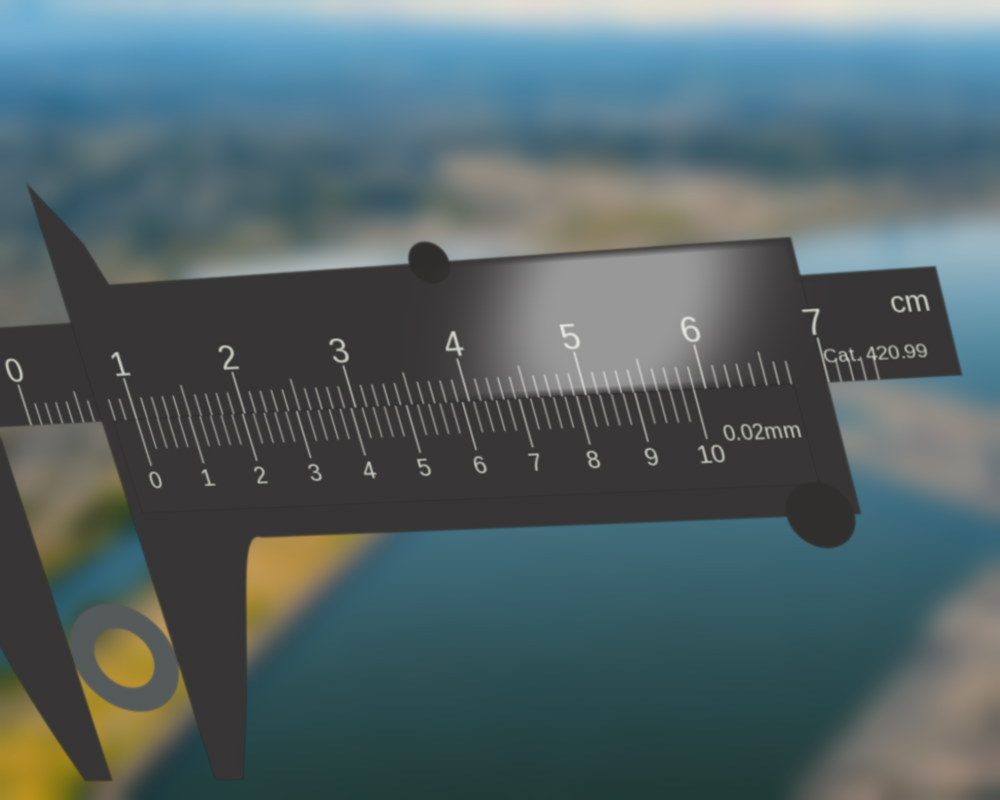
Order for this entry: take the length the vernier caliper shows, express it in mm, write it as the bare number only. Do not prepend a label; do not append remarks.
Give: 10.0
